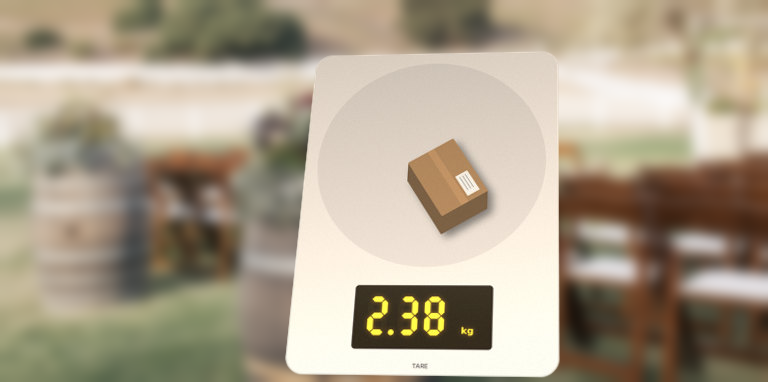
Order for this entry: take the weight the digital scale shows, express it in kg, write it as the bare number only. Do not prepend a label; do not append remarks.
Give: 2.38
